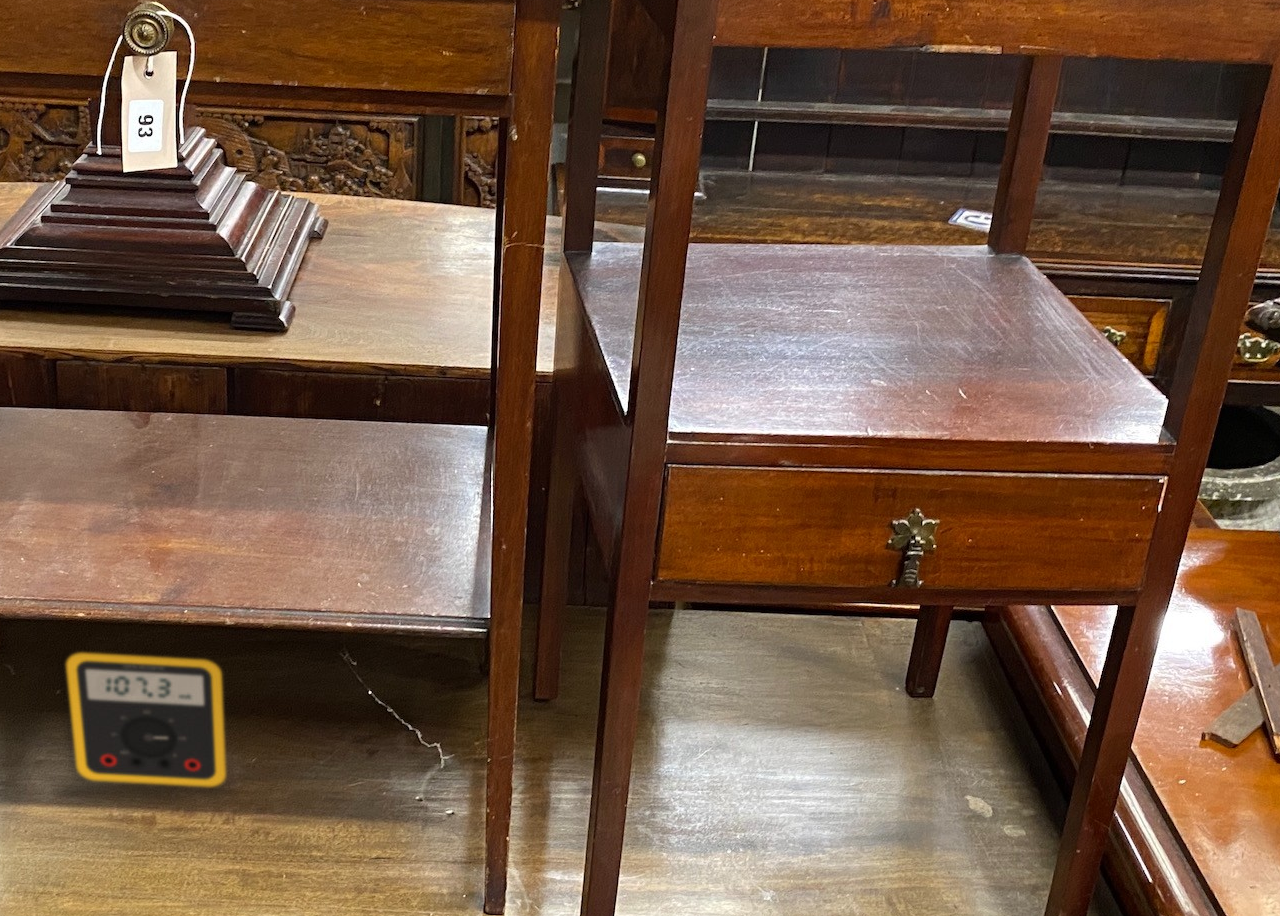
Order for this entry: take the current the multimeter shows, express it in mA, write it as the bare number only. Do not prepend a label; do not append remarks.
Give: 107.3
